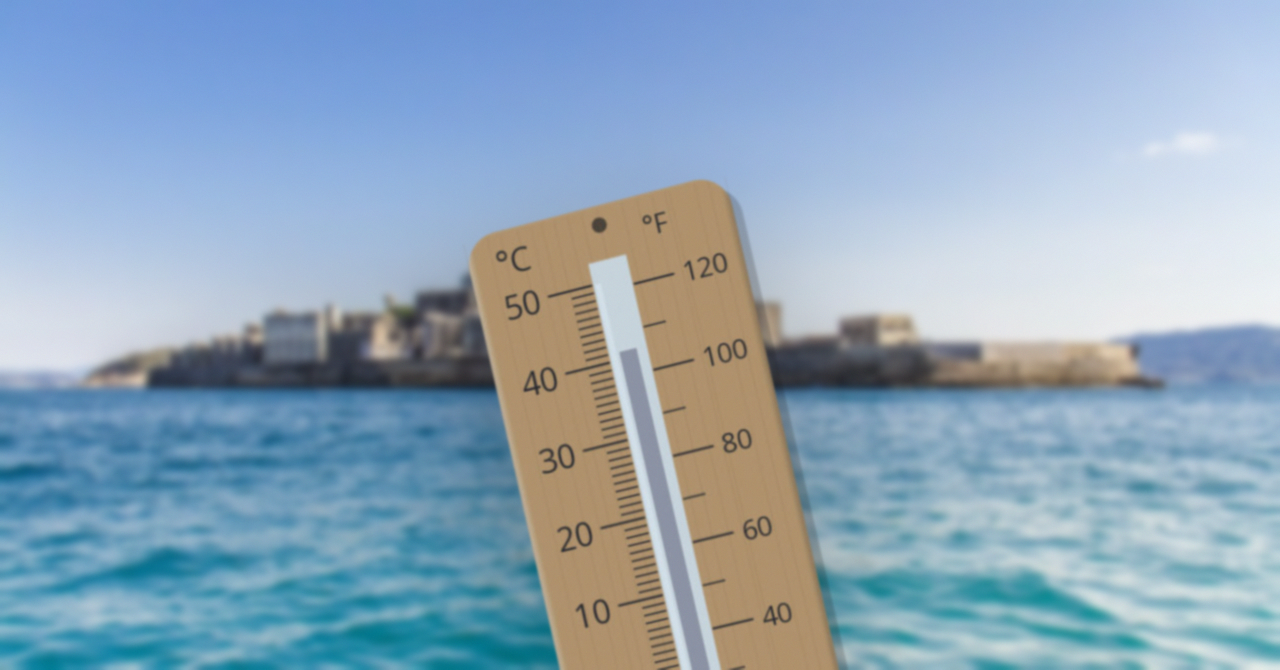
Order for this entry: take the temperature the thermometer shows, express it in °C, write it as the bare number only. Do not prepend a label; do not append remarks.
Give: 41
